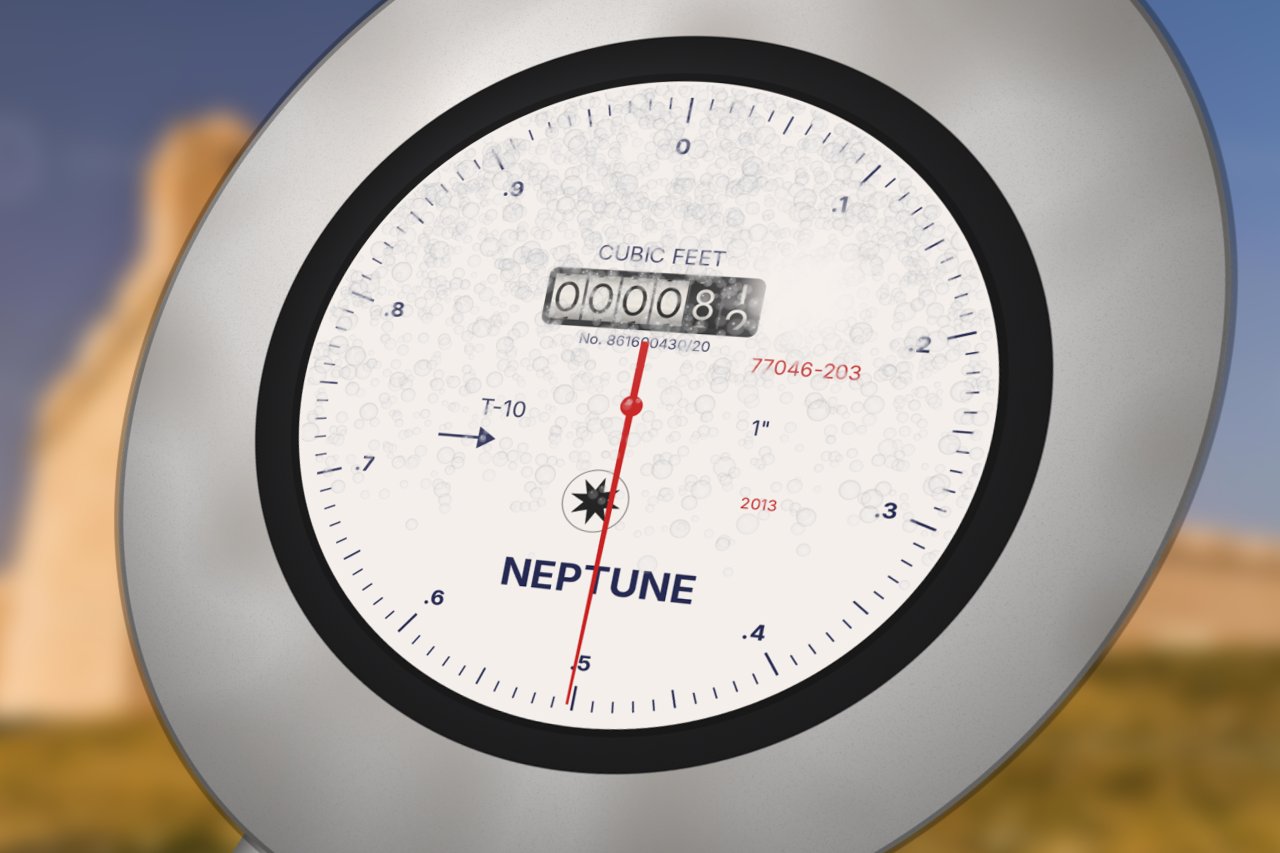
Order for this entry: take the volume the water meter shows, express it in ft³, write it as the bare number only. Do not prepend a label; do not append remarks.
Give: 81.50
